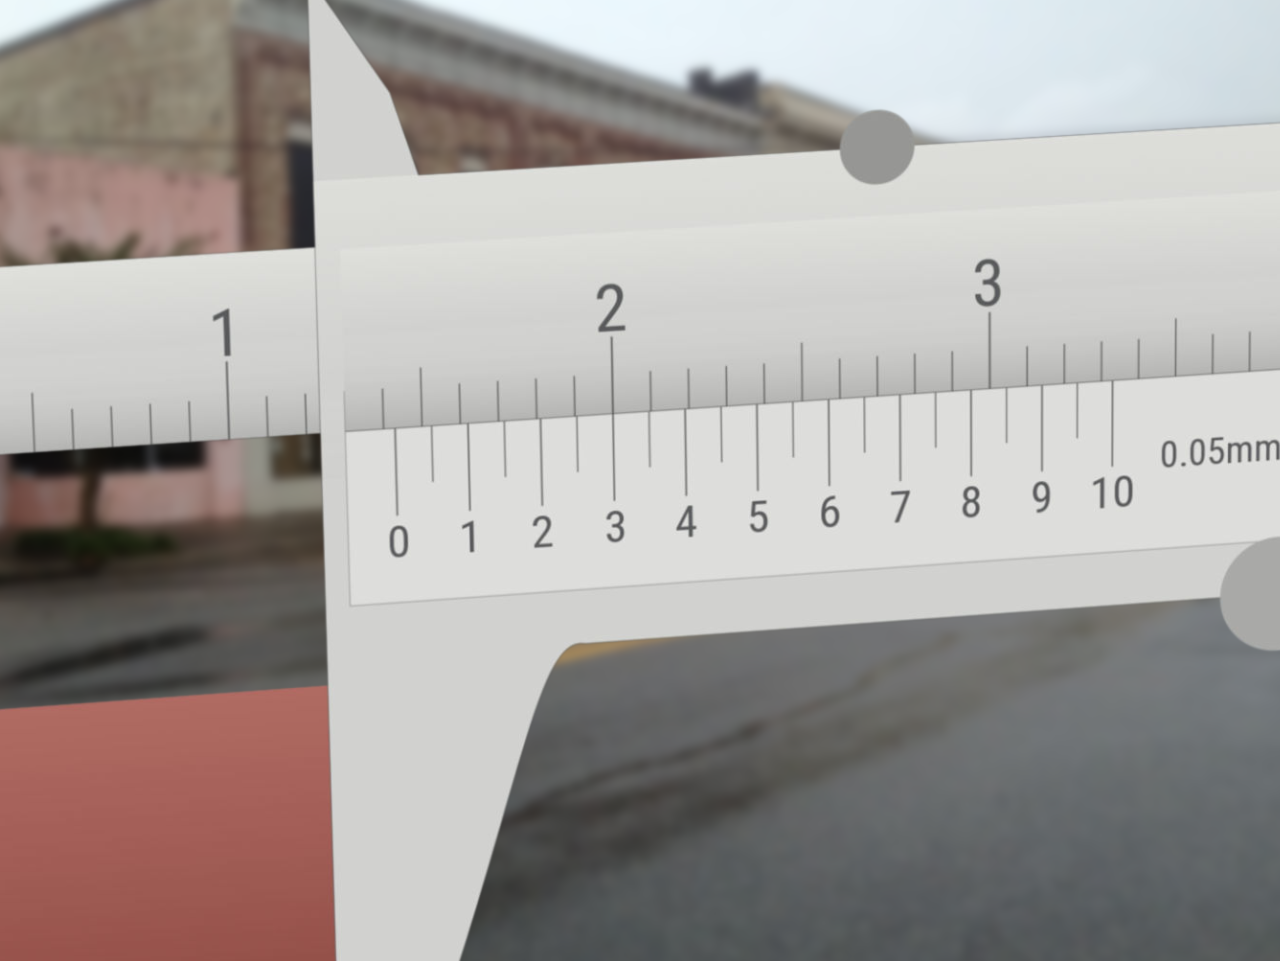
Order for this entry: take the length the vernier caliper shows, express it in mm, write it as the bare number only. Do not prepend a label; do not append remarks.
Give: 14.30
